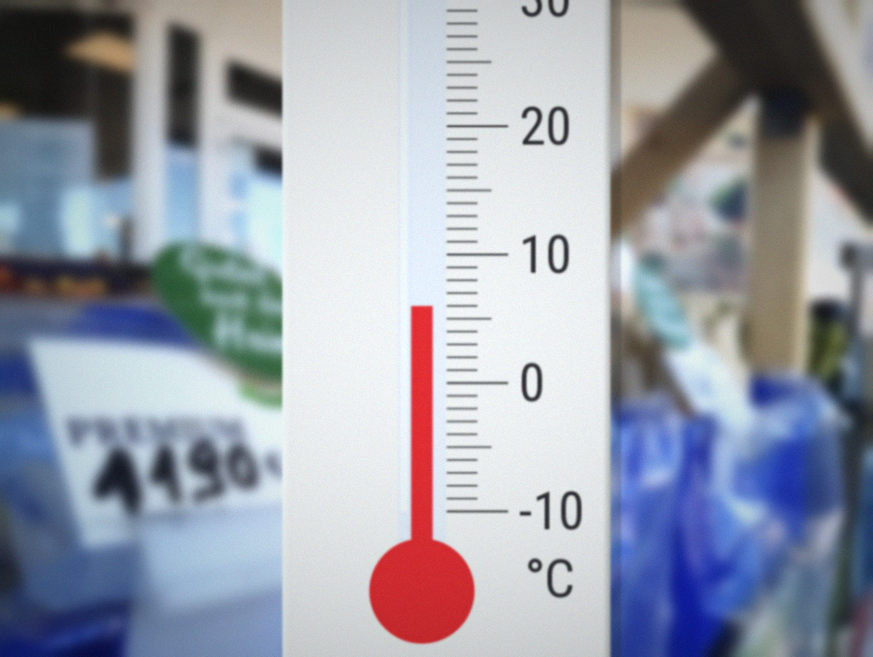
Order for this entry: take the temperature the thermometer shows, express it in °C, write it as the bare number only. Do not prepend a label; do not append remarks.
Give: 6
